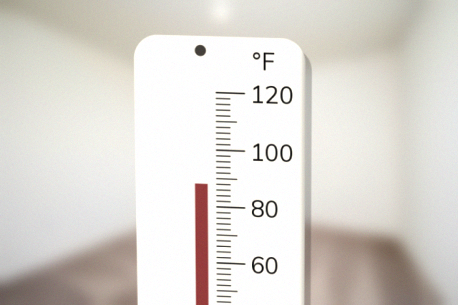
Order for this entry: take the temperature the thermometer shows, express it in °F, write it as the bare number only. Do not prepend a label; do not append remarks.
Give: 88
